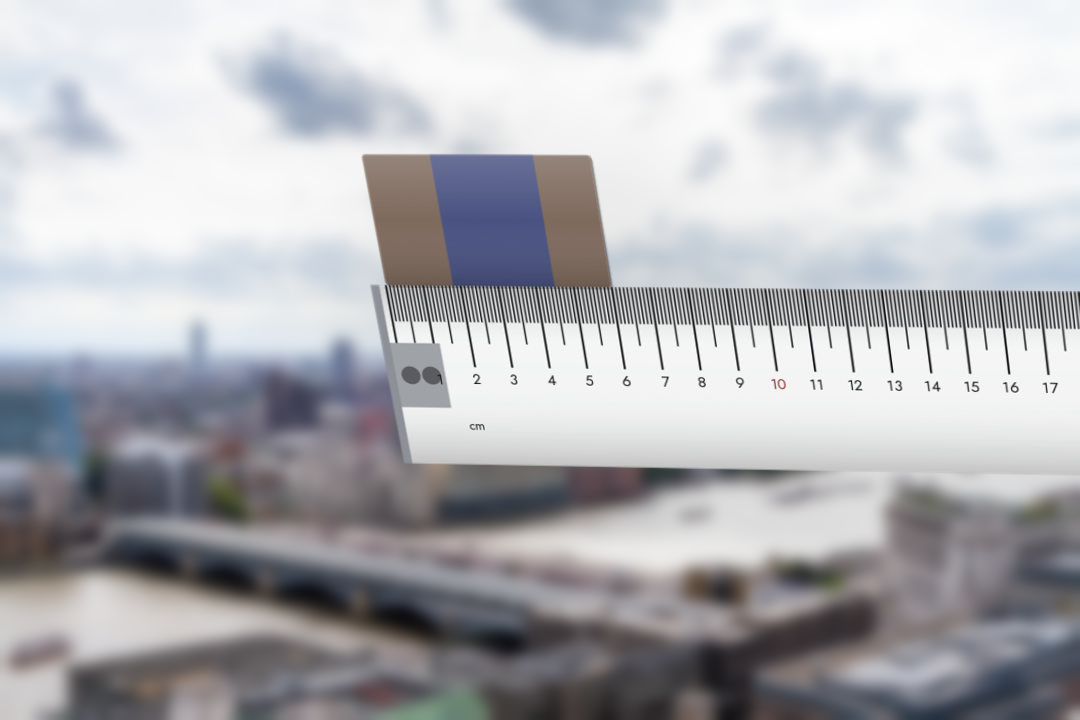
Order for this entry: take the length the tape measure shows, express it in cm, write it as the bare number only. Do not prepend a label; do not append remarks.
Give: 6
